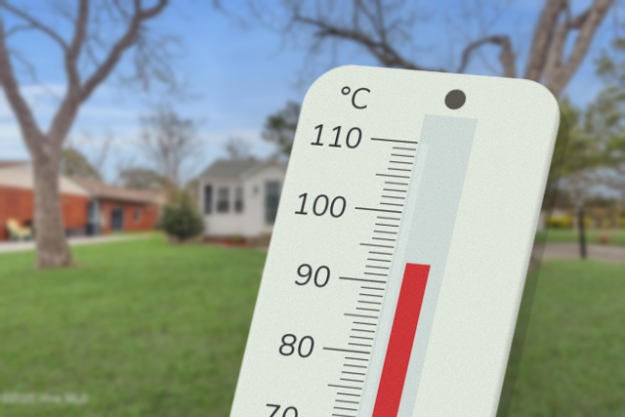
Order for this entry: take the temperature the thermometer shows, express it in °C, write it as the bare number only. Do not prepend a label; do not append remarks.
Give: 93
